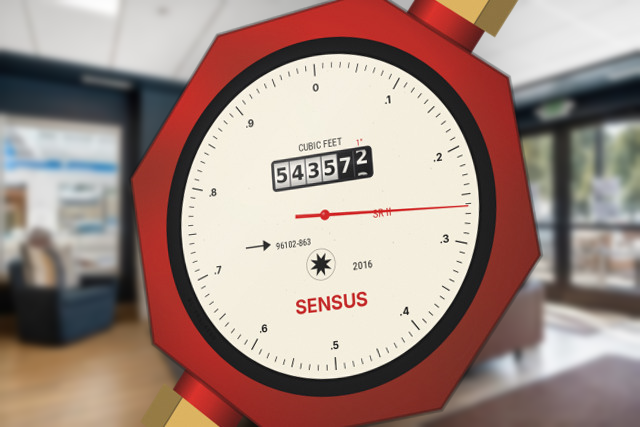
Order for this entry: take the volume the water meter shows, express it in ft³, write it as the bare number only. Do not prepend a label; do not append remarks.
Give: 543572.26
